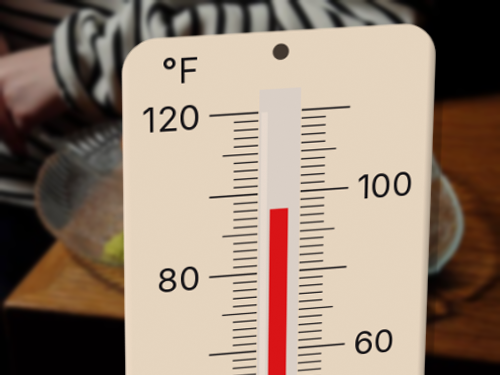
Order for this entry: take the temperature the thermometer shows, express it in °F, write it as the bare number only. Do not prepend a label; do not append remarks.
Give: 96
